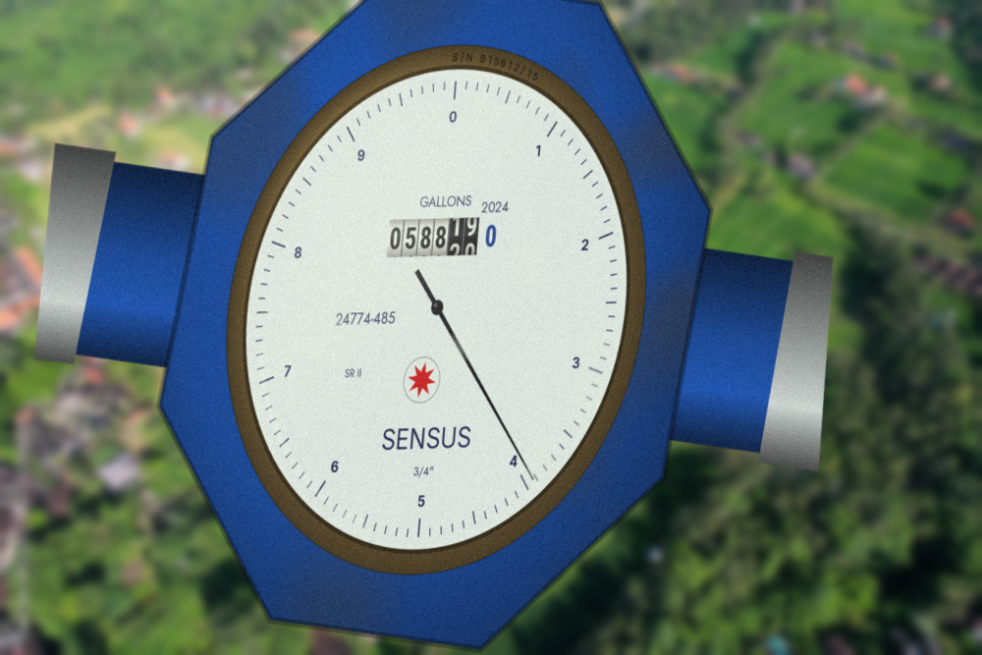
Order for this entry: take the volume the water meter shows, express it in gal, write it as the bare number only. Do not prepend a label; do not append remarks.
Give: 588193.9
